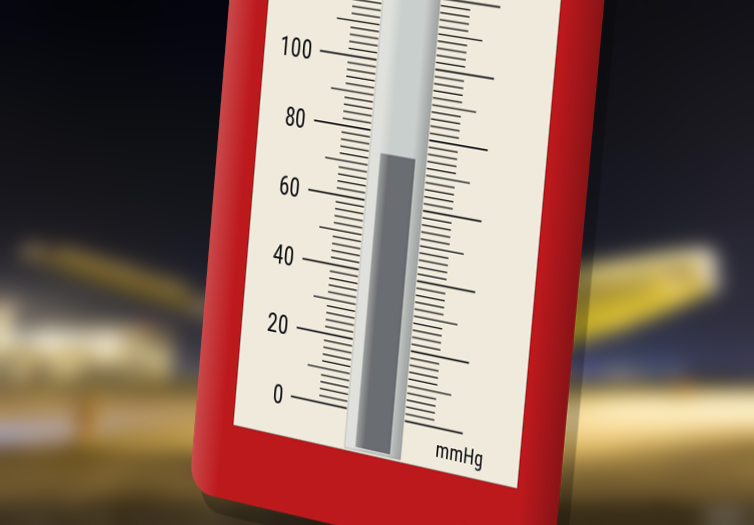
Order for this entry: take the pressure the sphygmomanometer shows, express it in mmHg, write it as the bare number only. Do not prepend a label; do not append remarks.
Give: 74
